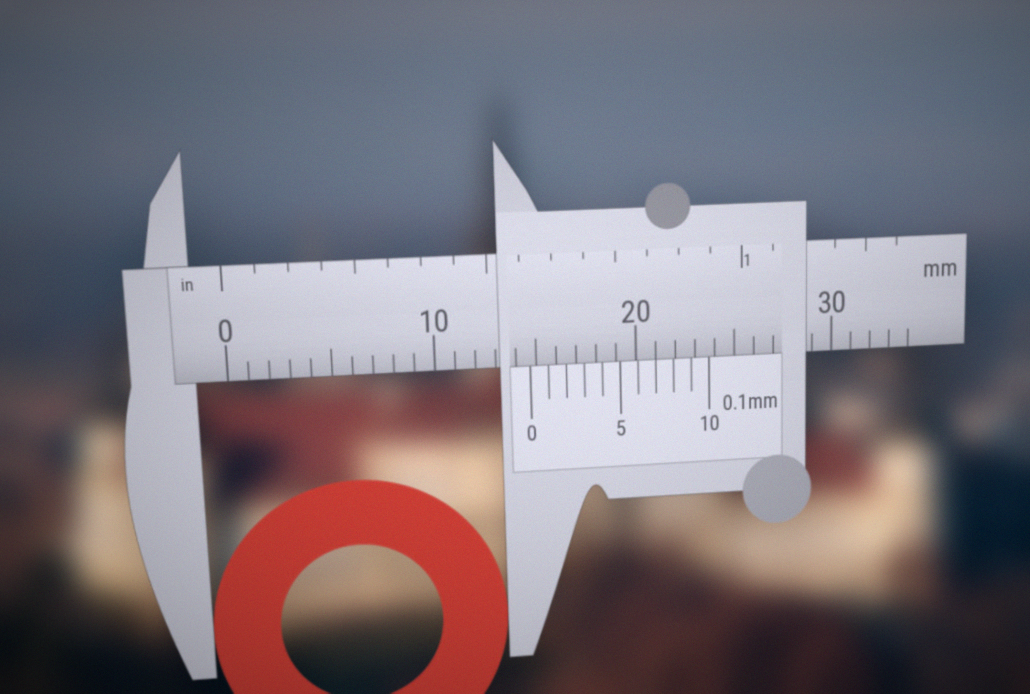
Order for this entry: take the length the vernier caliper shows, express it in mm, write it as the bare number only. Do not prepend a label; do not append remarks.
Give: 14.7
